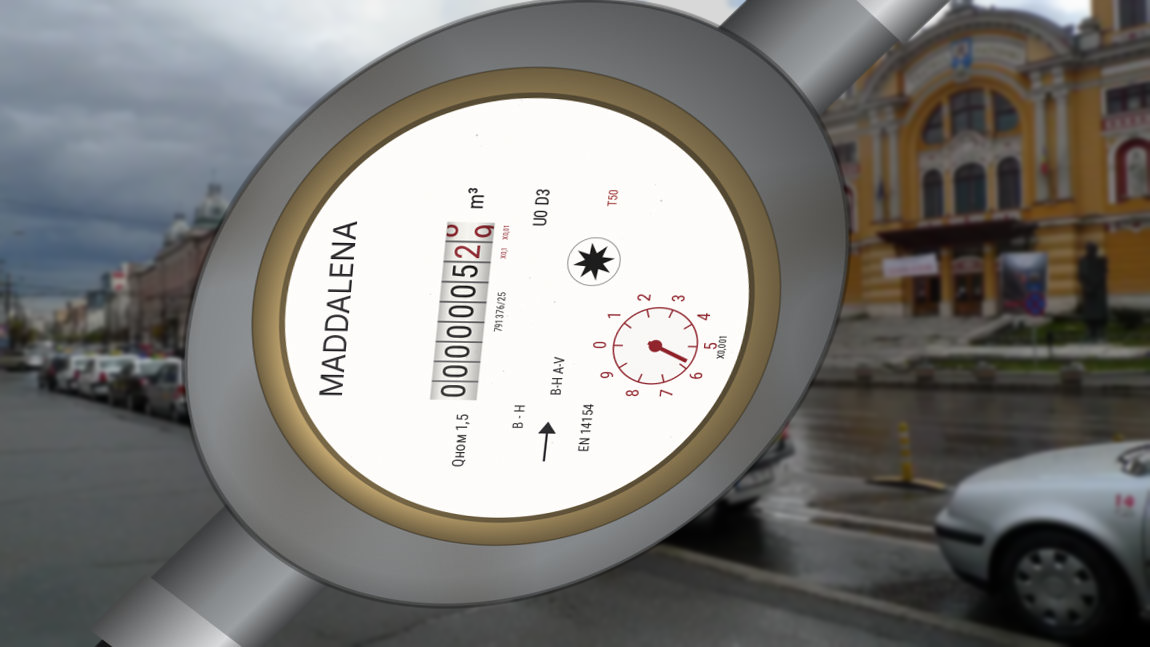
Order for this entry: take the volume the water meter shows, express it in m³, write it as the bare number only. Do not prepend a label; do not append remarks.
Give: 5.285
